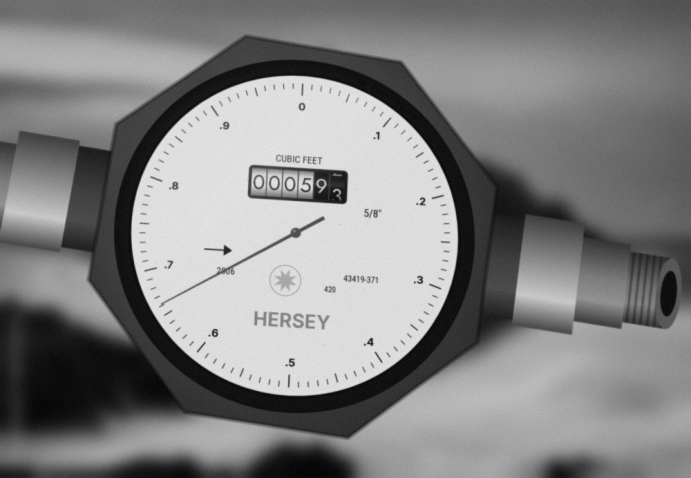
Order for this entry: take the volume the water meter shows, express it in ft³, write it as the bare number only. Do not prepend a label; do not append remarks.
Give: 592.66
